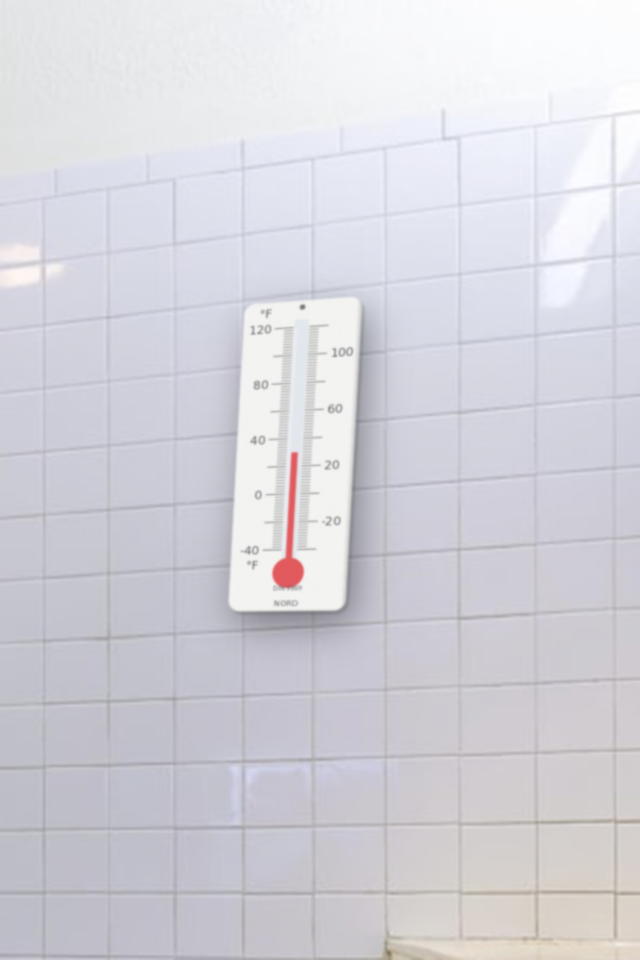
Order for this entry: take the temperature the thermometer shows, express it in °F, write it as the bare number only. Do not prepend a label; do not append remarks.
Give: 30
